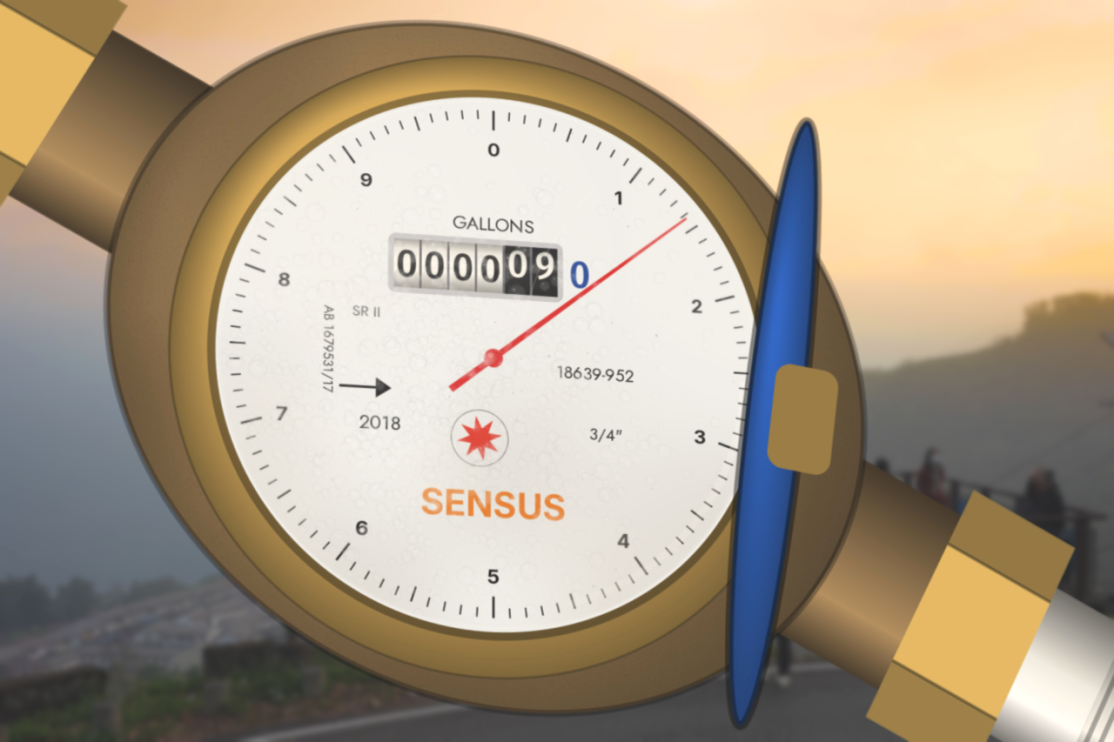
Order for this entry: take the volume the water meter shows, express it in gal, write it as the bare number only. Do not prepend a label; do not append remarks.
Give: 91.4
